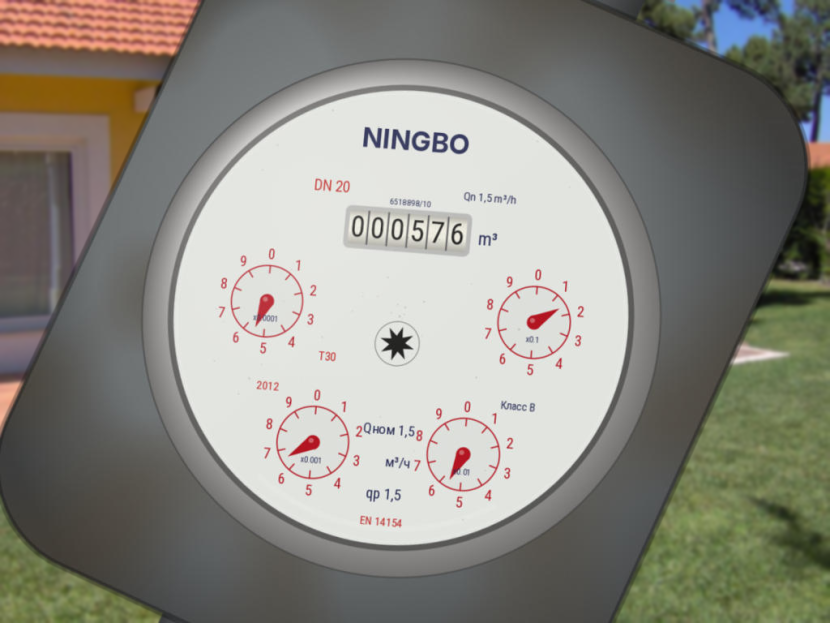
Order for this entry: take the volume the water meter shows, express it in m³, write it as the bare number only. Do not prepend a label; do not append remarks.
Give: 576.1565
